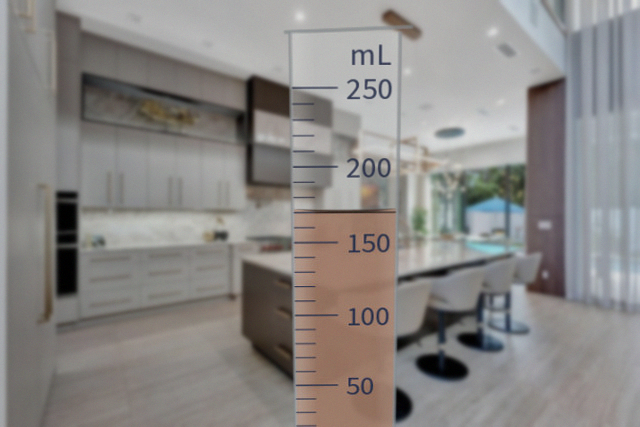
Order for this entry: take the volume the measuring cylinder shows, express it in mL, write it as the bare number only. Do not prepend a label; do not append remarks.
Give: 170
